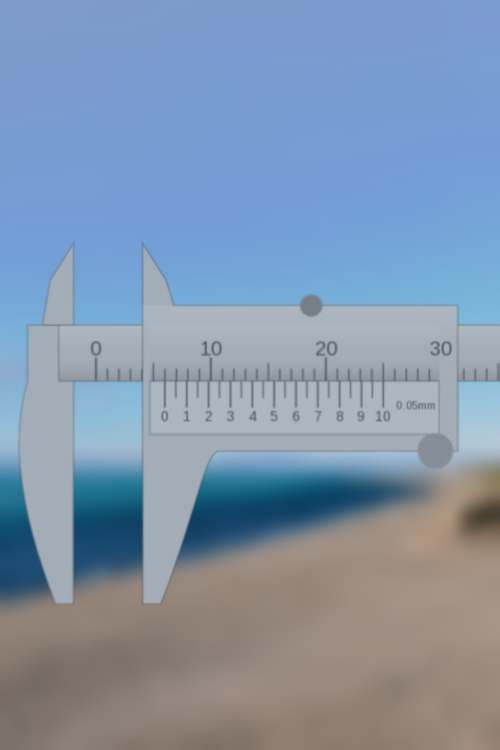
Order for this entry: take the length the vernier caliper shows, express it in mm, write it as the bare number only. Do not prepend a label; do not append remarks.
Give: 6.0
